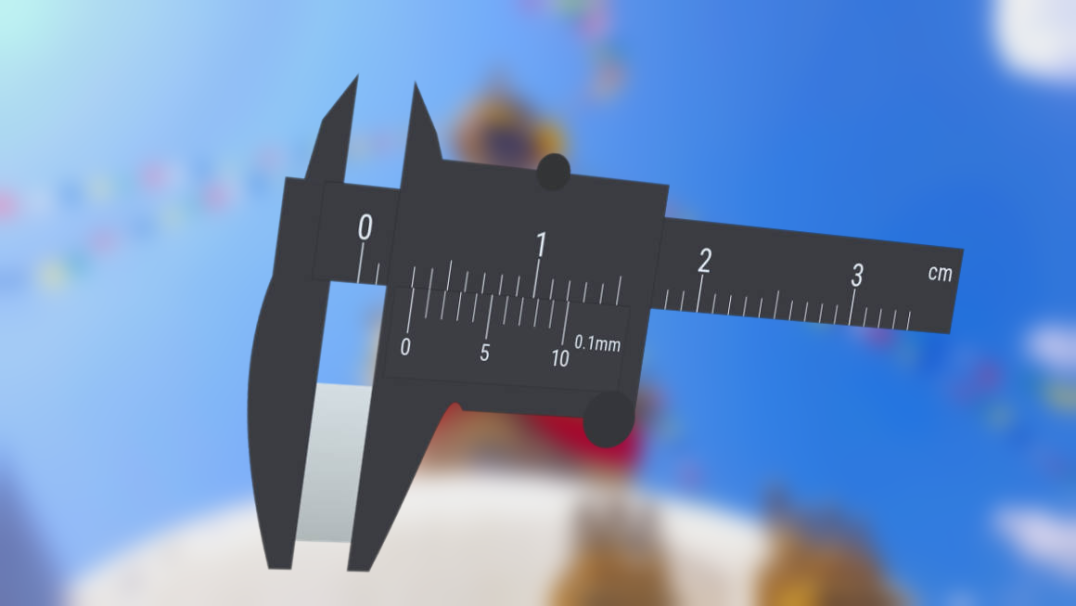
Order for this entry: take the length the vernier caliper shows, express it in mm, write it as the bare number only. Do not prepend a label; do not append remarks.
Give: 3.1
